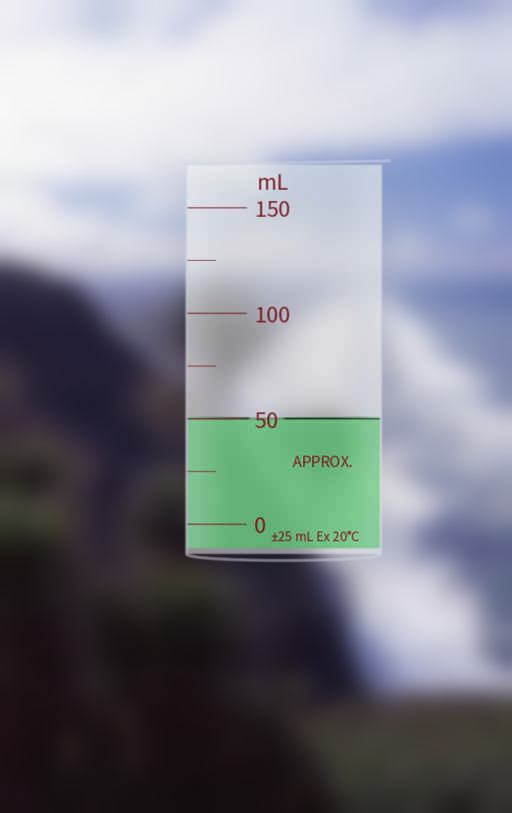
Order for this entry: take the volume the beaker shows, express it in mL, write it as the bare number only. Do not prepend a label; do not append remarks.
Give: 50
